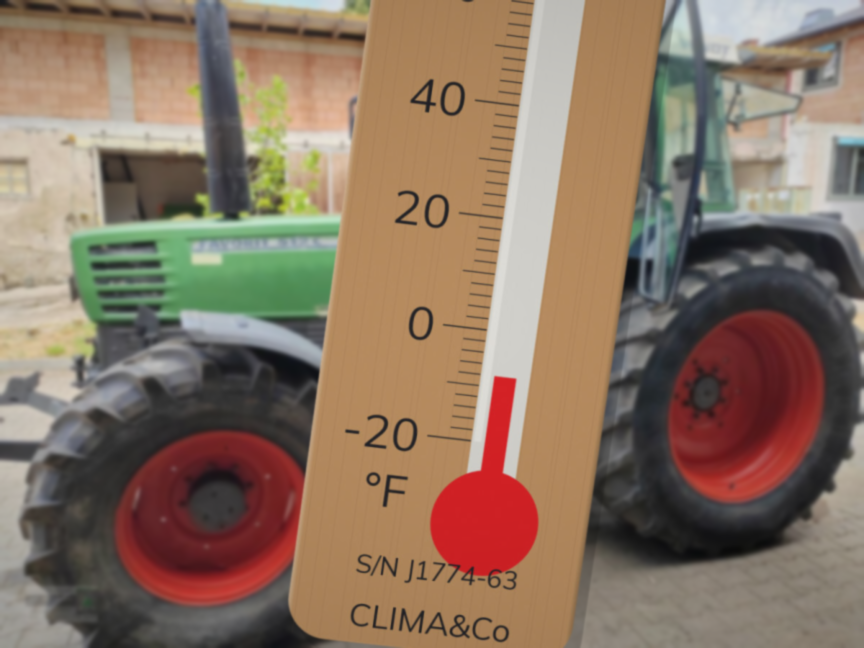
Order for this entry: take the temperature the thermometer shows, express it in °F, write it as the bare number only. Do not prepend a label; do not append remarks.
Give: -8
